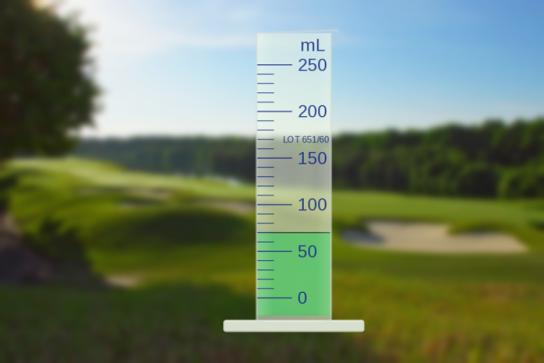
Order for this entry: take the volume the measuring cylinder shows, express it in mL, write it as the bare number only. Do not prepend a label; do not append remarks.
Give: 70
